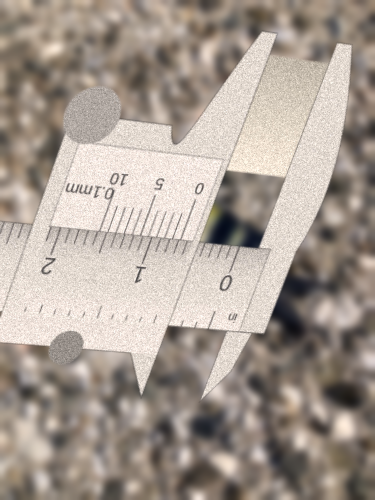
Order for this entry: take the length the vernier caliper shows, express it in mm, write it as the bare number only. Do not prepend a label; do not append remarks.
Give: 6.8
